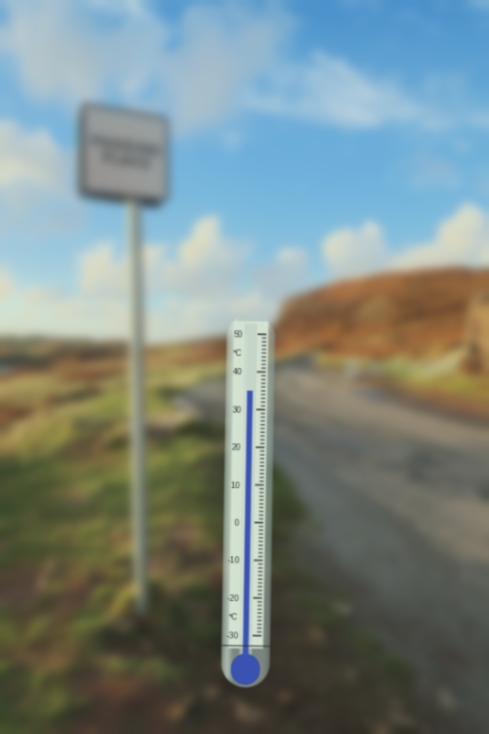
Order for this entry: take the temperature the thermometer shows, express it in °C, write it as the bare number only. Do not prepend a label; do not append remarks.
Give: 35
